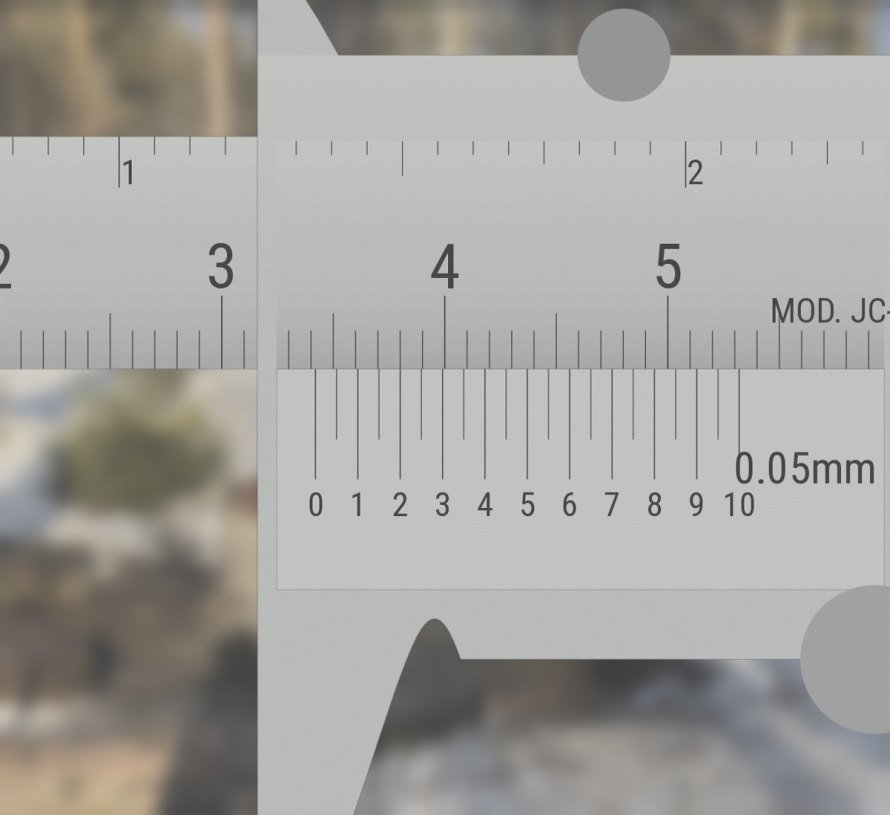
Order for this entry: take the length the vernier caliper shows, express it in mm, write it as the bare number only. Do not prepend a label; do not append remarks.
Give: 34.20
